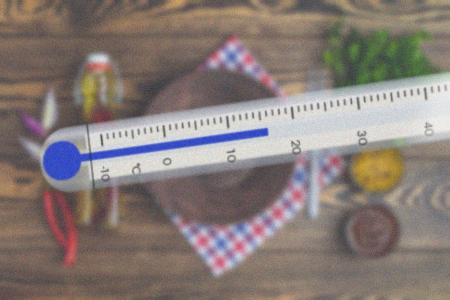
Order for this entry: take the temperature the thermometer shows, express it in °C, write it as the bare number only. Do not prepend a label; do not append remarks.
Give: 16
